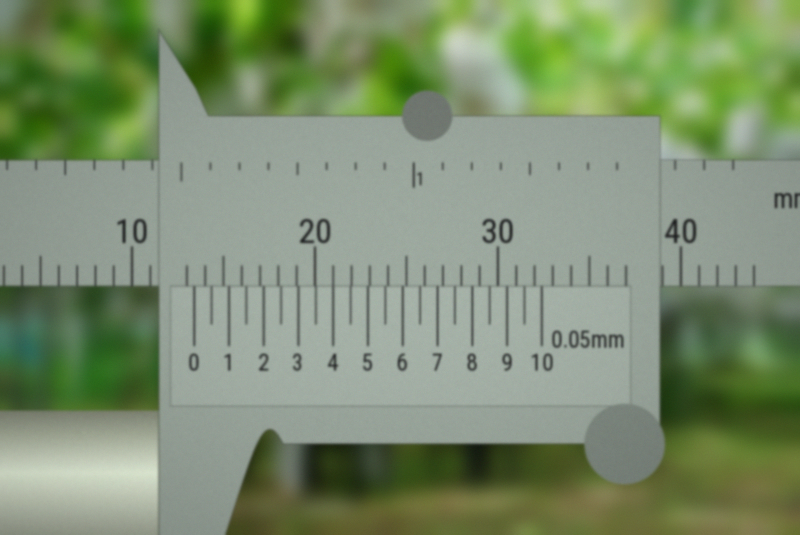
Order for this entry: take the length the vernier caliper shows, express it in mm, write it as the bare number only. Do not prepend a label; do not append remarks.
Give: 13.4
